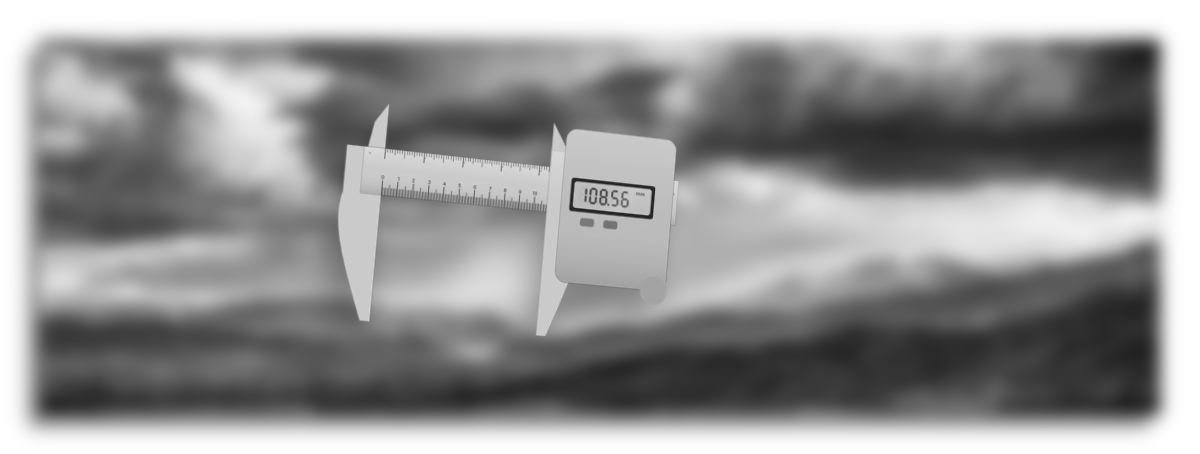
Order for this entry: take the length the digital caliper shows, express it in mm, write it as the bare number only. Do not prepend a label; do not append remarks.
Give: 108.56
